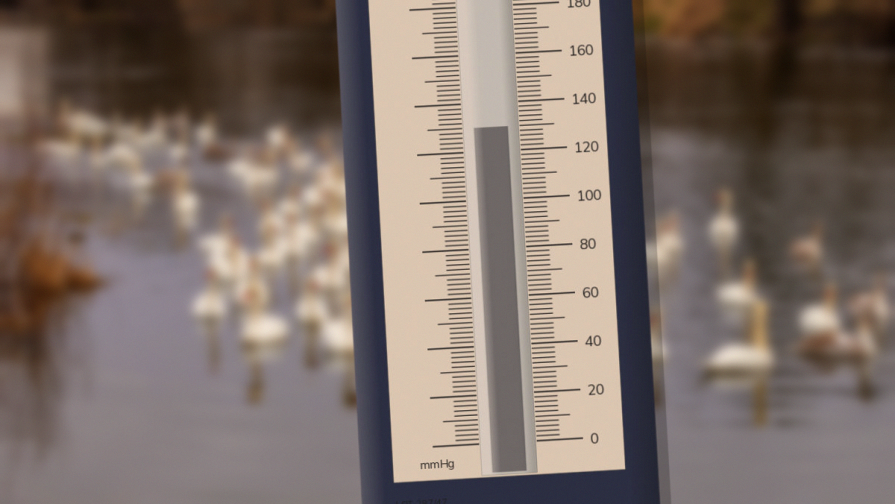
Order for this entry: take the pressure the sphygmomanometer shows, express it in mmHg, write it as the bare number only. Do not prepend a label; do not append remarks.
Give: 130
